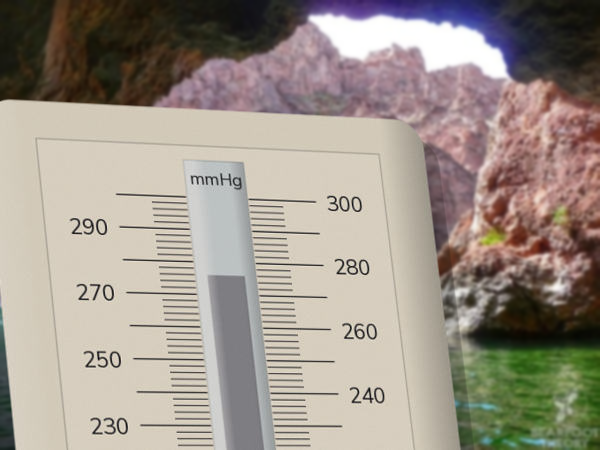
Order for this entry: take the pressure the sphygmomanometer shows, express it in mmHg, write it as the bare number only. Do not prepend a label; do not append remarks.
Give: 276
